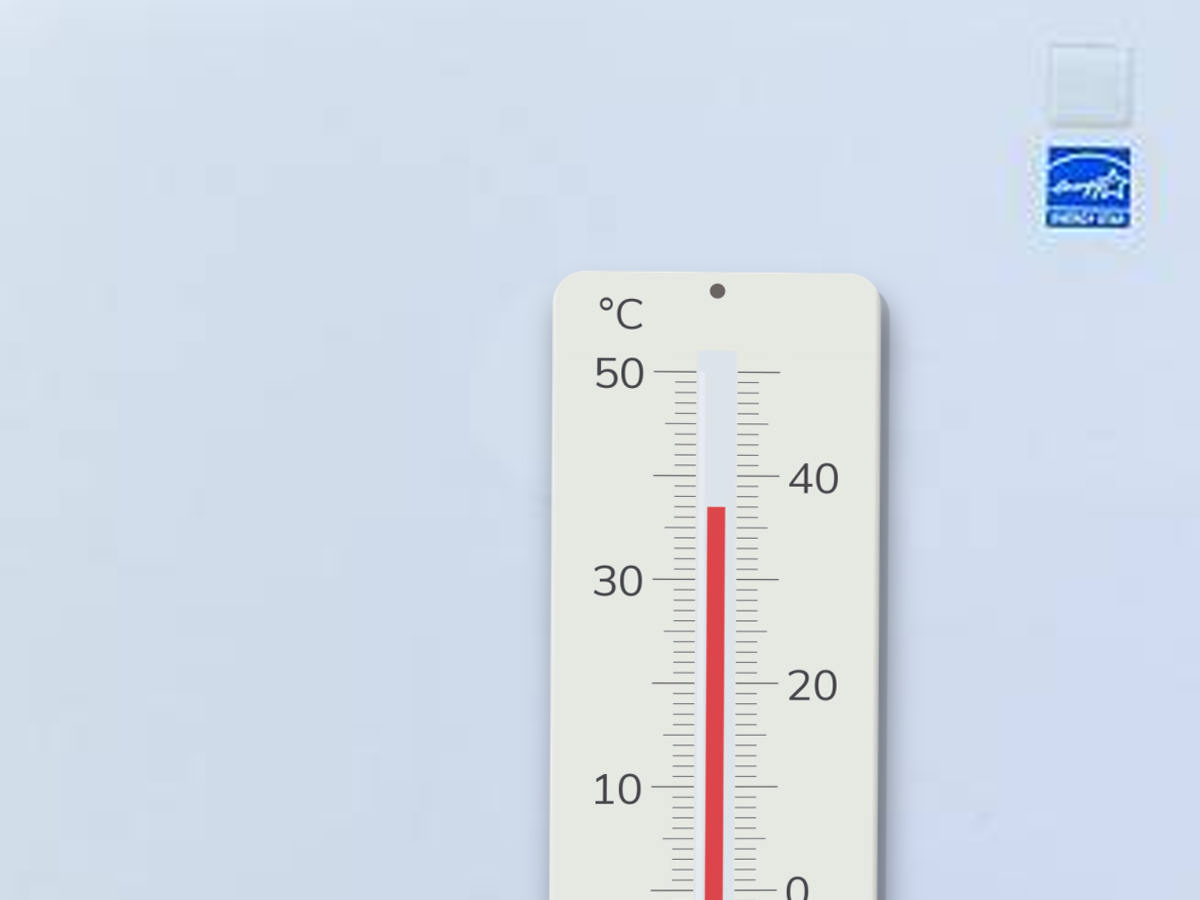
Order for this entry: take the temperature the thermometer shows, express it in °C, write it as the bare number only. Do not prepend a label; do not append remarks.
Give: 37
